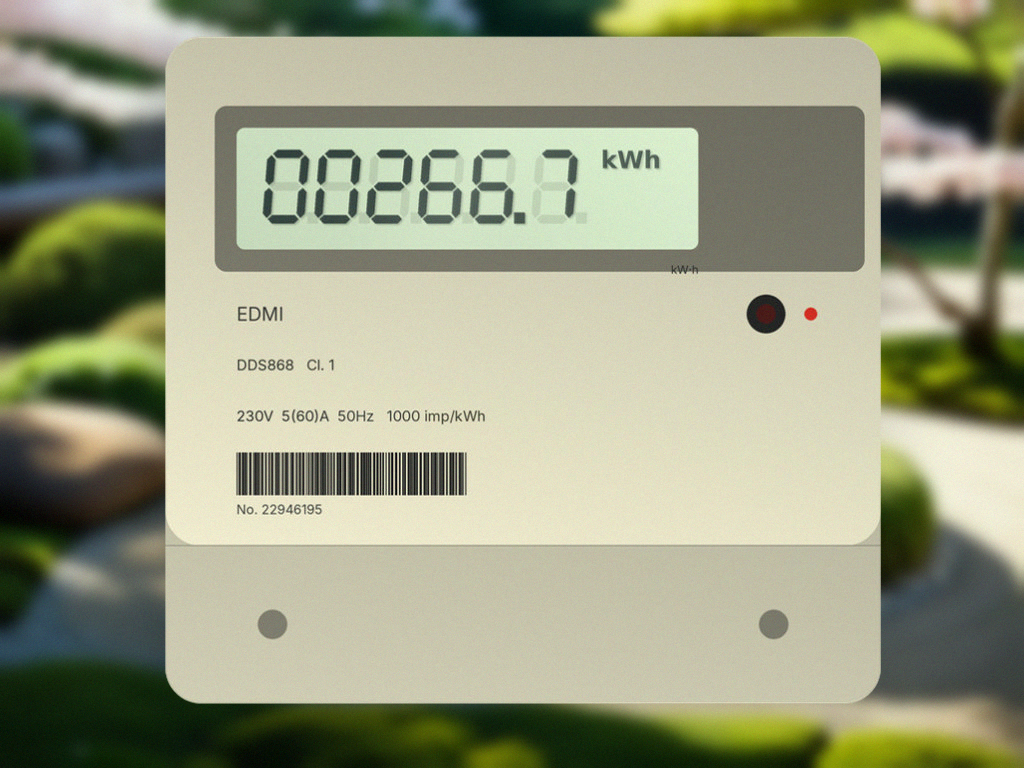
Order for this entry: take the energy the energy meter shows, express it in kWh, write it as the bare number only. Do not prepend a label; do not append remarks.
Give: 266.7
